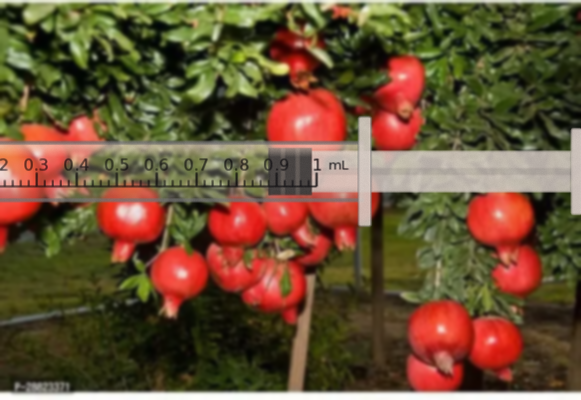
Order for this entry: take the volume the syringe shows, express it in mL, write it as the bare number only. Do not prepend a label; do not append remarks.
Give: 0.88
